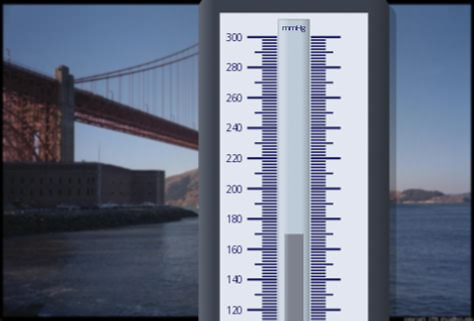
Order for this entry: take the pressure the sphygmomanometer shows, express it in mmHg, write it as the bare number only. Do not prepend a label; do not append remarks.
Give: 170
